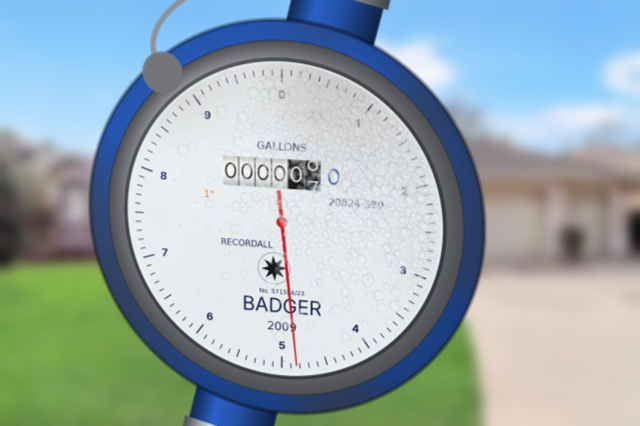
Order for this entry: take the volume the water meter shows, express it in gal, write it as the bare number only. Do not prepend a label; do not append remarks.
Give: 64.8
